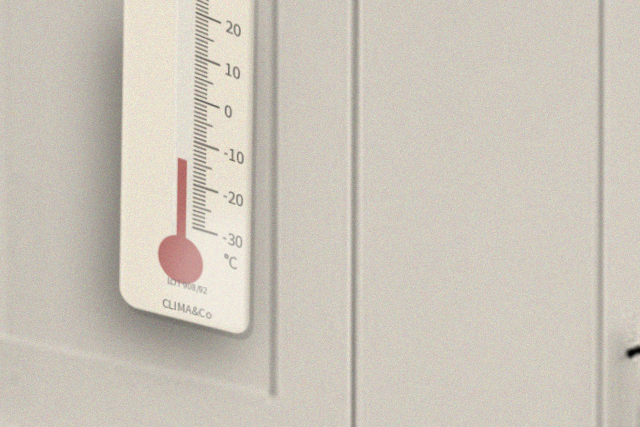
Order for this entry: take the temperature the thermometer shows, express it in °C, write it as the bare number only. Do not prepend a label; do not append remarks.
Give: -15
